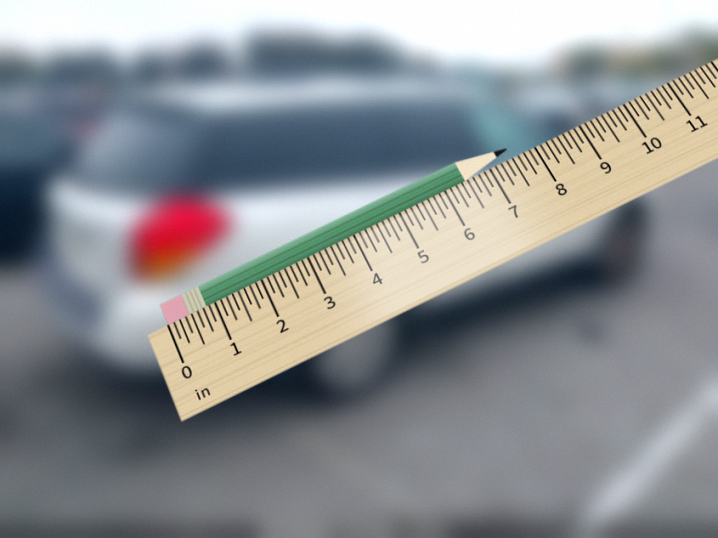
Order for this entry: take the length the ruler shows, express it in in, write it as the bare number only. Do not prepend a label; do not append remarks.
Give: 7.5
